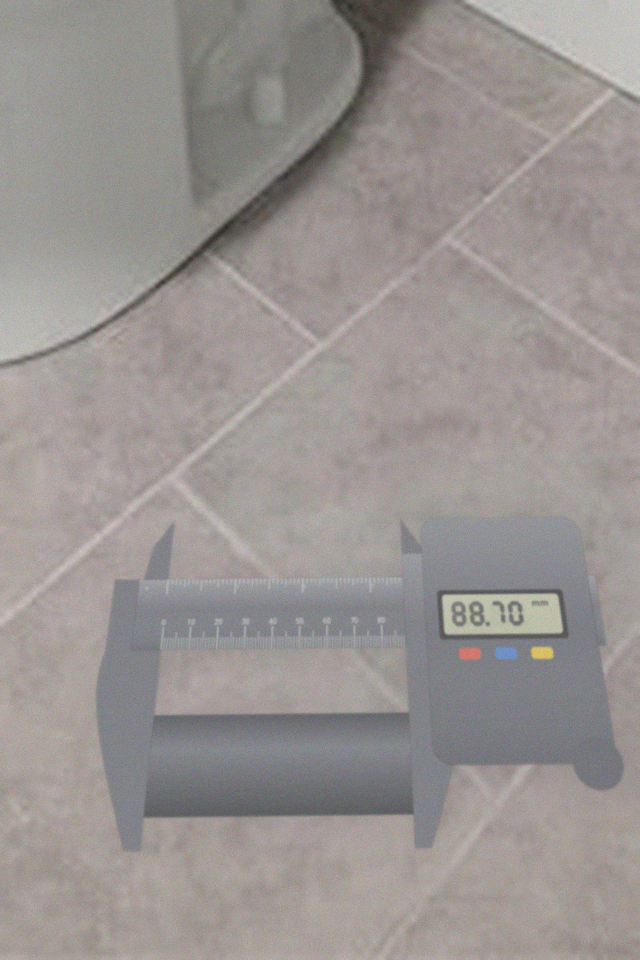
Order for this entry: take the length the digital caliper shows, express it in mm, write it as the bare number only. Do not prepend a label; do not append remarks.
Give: 88.70
